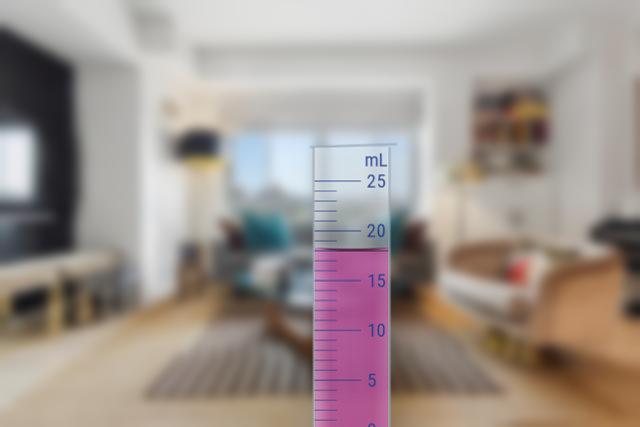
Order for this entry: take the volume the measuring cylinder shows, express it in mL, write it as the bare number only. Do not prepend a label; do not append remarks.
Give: 18
